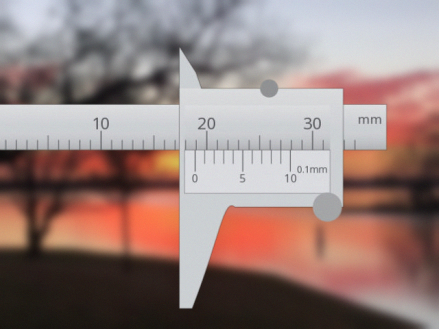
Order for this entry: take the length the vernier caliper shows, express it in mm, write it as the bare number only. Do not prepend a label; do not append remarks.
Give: 18.9
